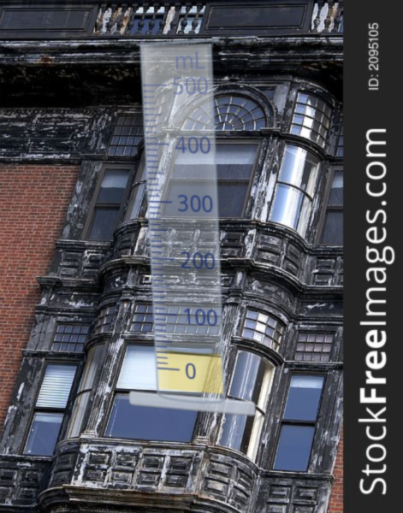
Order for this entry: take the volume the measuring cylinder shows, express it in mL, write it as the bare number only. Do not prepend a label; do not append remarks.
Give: 30
